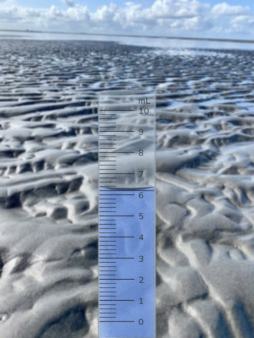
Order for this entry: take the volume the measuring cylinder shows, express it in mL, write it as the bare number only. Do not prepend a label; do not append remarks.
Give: 6.2
